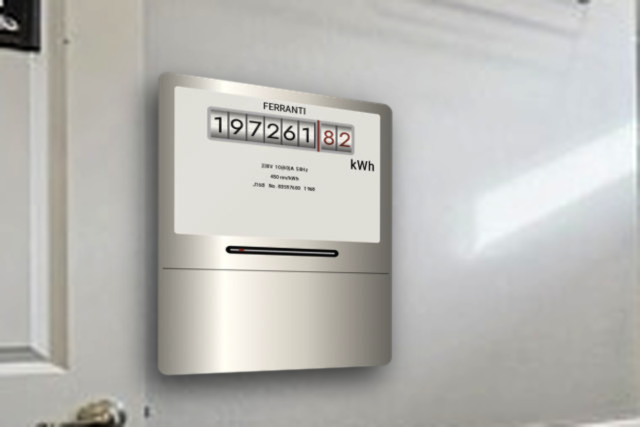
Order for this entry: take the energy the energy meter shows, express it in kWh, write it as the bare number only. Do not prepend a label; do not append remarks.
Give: 197261.82
